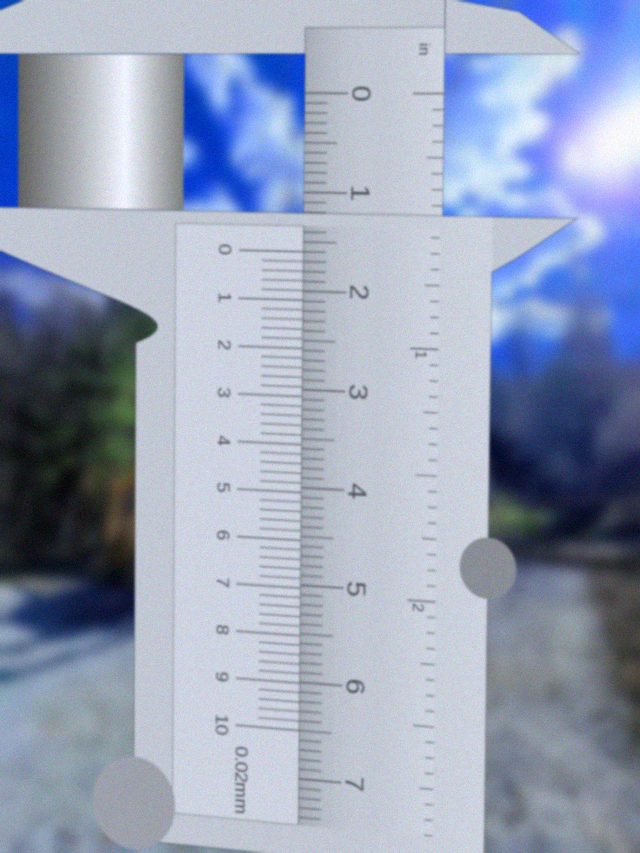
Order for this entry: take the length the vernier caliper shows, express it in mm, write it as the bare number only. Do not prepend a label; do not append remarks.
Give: 16.0
